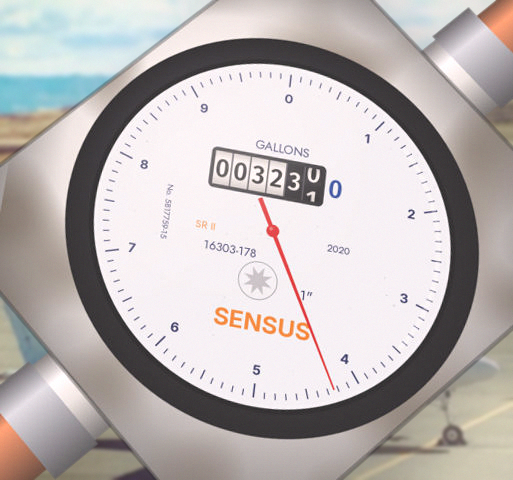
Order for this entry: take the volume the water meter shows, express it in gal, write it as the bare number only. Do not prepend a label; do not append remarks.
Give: 32304.2
